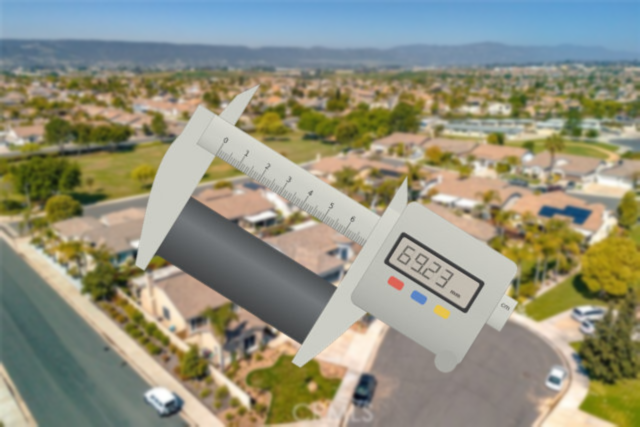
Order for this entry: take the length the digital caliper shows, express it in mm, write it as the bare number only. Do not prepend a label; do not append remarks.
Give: 69.23
